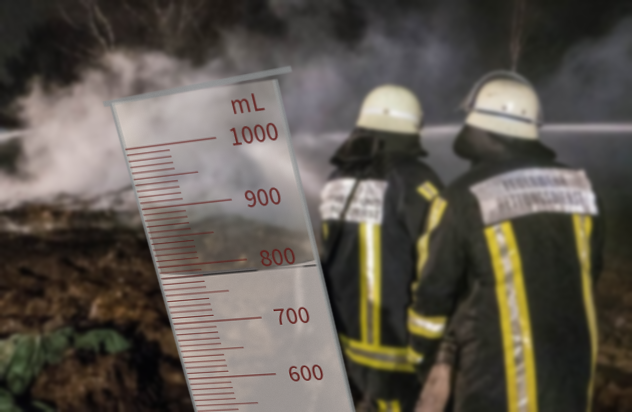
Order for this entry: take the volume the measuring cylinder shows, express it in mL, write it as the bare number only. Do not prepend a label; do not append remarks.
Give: 780
